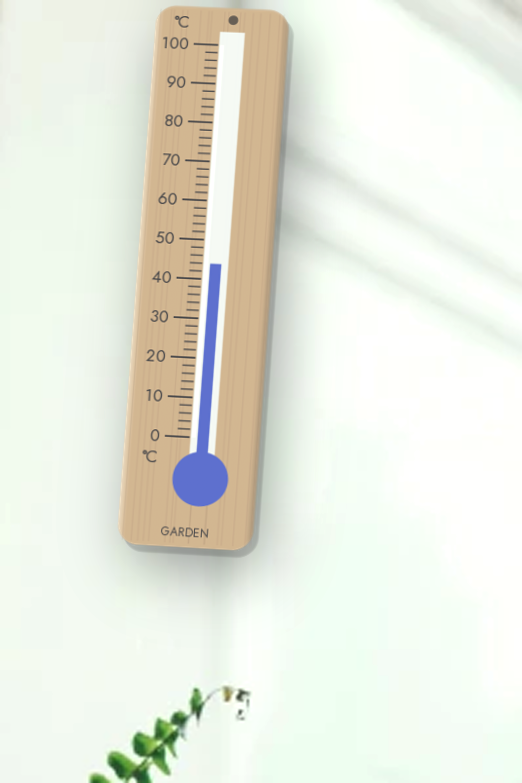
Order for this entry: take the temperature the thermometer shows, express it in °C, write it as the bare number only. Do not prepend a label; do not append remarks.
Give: 44
